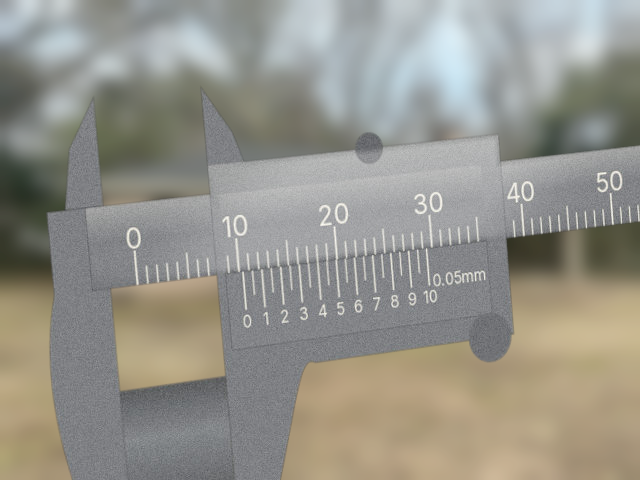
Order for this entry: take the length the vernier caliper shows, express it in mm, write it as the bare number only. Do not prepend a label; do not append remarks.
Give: 10.4
